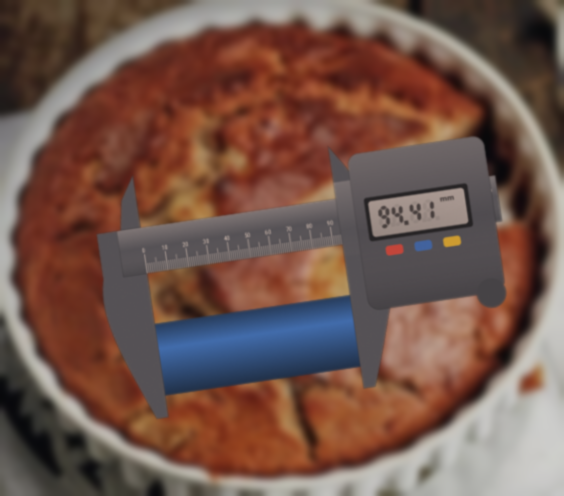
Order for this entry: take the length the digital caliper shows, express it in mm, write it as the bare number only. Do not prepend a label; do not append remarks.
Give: 94.41
